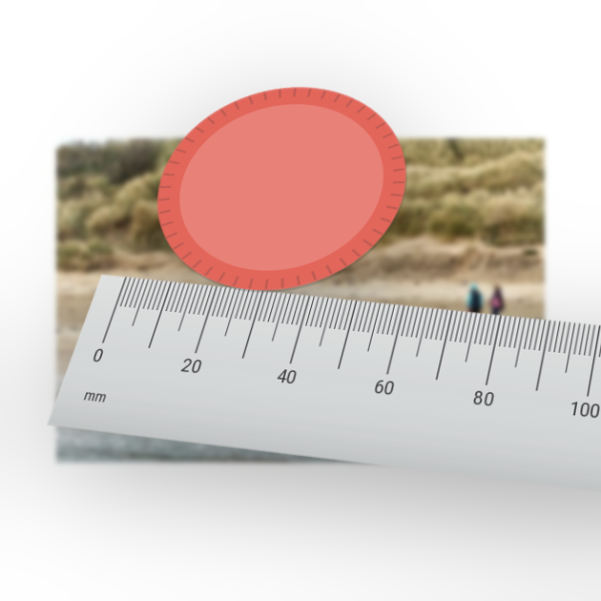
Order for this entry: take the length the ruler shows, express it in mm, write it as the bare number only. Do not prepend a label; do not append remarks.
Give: 54
